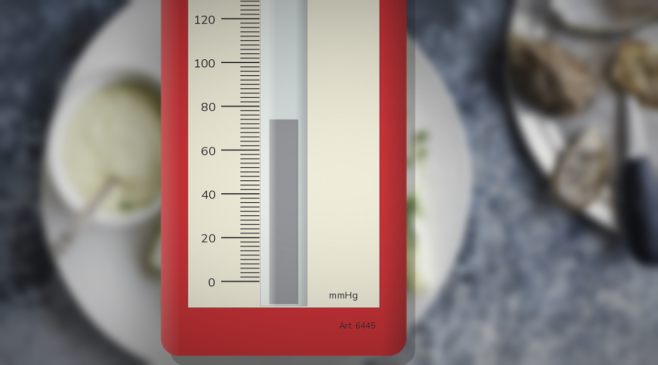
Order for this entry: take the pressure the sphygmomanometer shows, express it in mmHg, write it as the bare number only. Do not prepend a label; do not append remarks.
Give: 74
